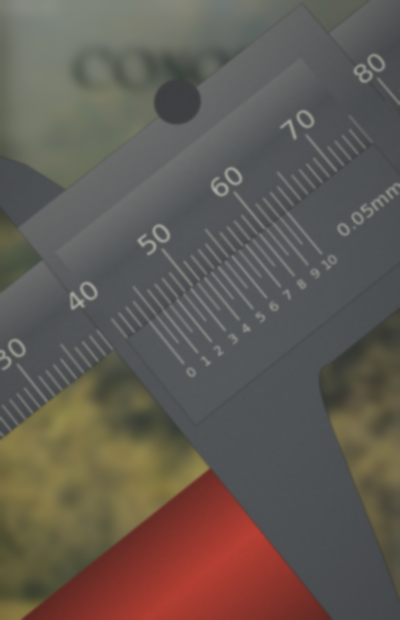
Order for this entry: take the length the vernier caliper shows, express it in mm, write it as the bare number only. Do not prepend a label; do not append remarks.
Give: 44.0
